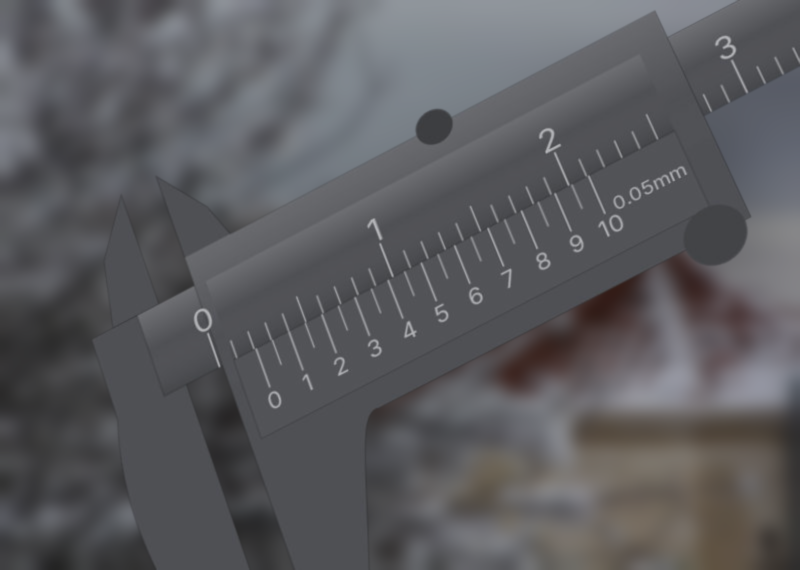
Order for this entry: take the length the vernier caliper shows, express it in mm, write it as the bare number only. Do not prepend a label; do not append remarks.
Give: 2.1
